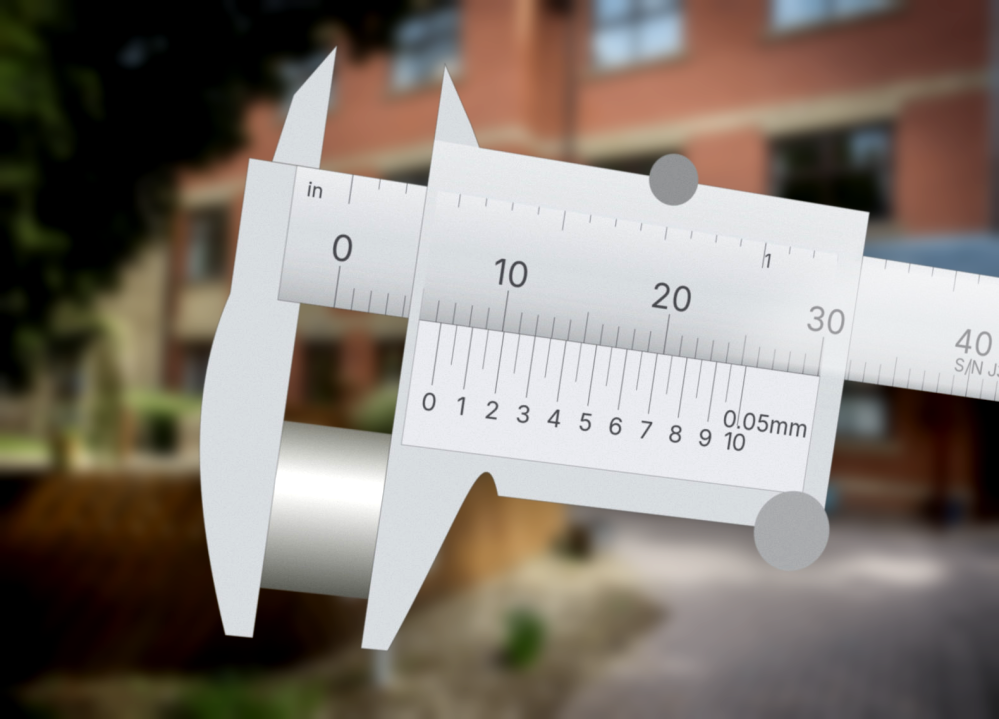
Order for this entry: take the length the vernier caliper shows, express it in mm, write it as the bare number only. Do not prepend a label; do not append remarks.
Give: 6.3
